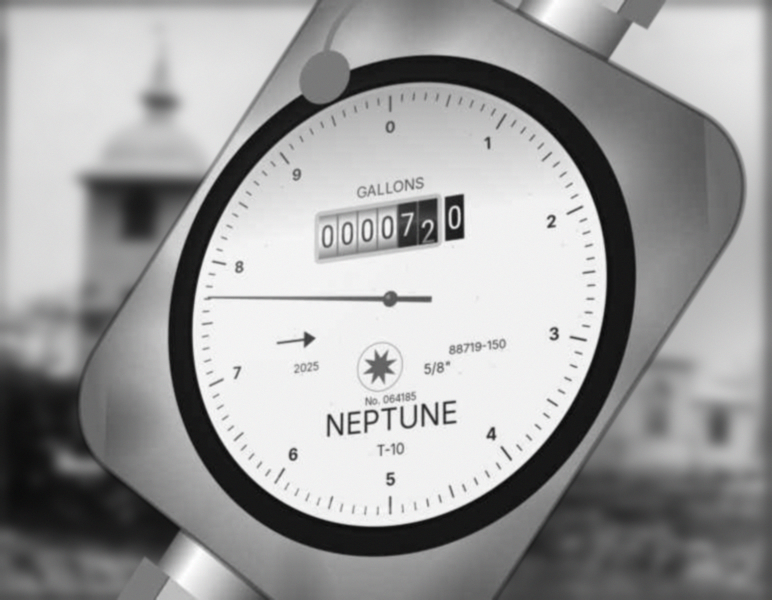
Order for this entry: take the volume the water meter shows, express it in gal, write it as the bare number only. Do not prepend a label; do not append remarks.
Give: 717.7
